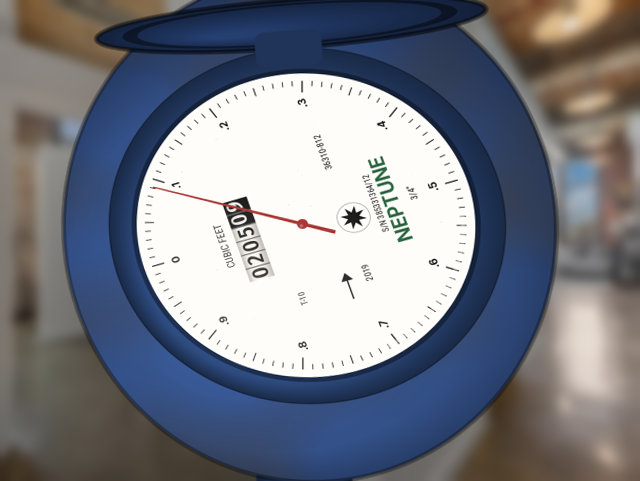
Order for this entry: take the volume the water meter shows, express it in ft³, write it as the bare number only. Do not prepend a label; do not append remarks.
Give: 20509.09
